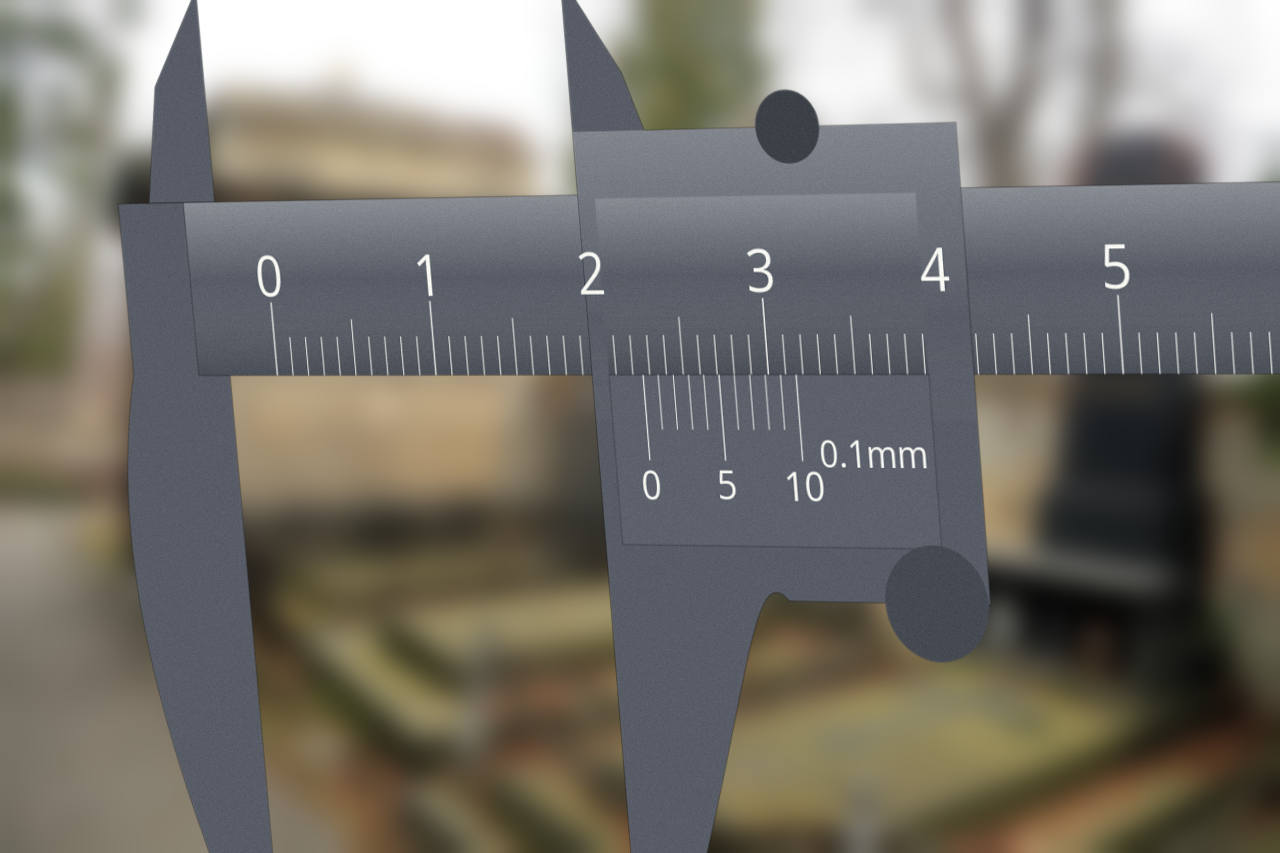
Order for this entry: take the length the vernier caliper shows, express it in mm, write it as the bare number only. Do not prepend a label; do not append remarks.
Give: 22.6
